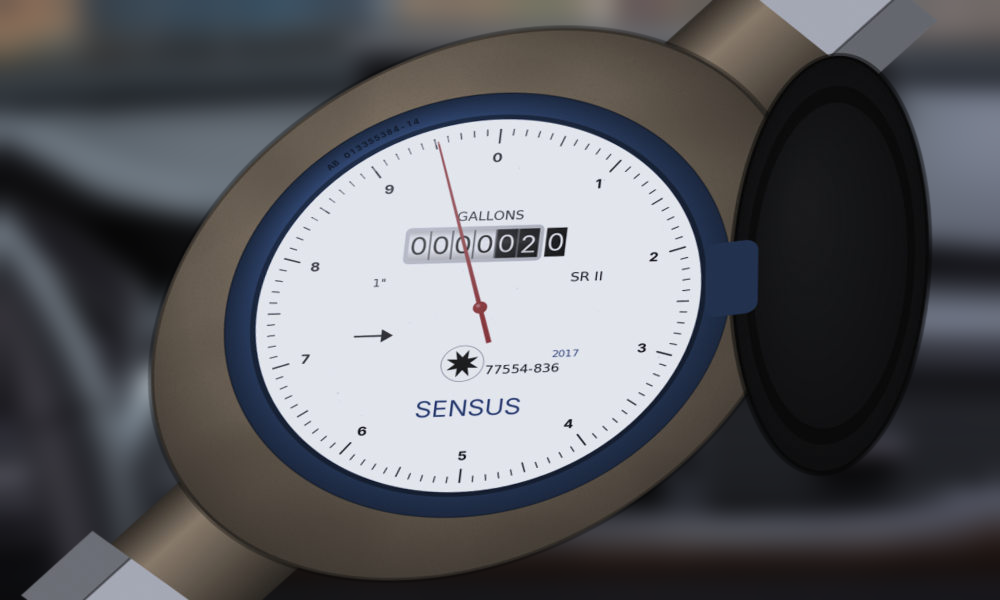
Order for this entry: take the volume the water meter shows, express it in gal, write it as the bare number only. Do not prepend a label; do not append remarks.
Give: 19.5
